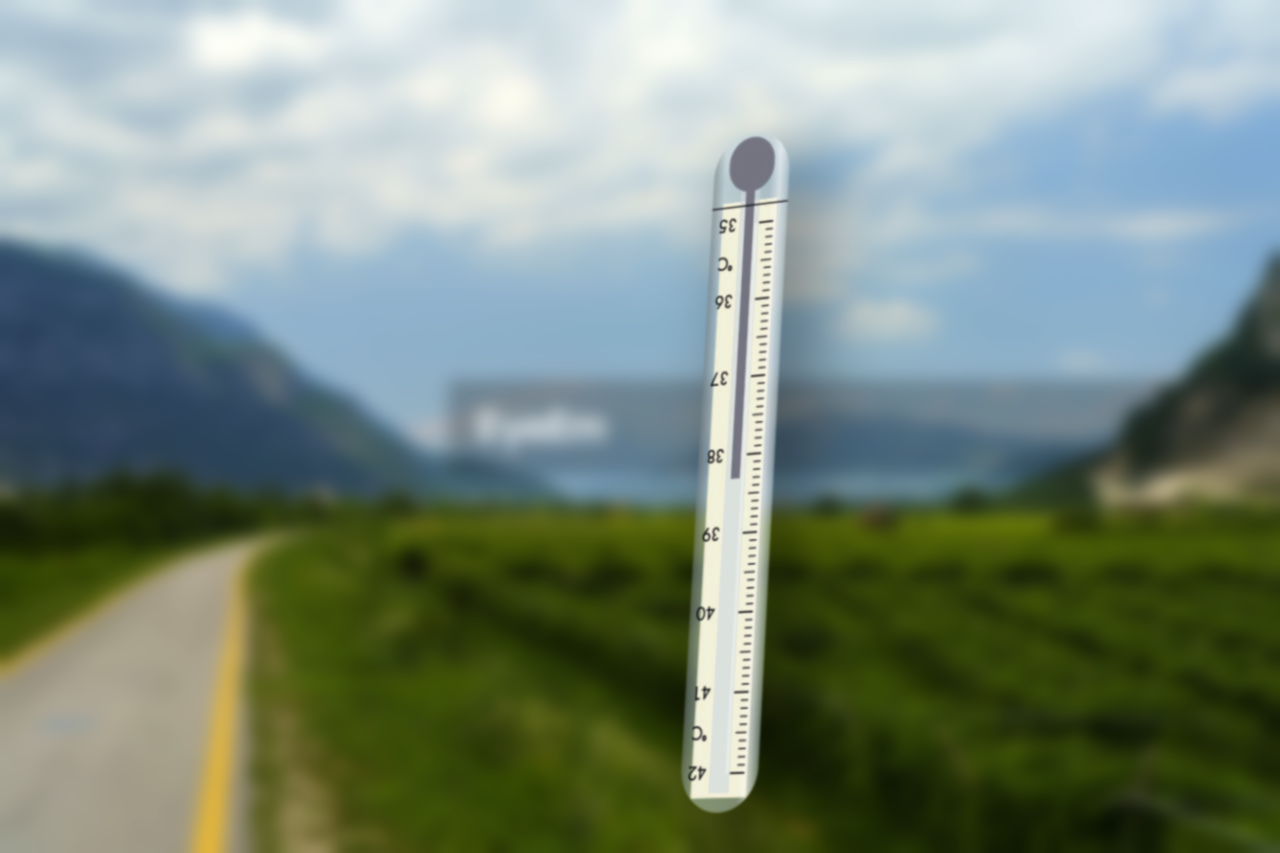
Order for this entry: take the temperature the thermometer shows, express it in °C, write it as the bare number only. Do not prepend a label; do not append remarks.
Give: 38.3
